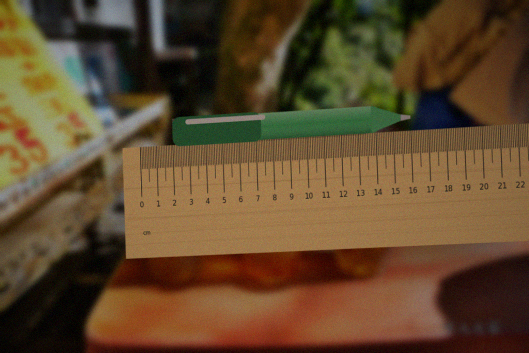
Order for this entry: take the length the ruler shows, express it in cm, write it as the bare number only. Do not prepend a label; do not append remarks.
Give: 14
